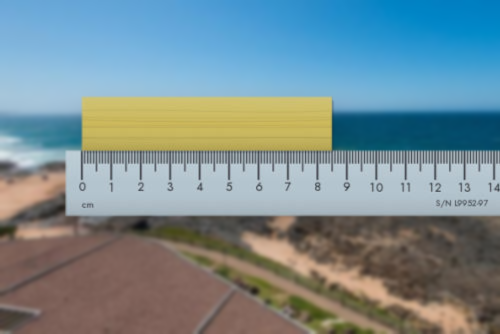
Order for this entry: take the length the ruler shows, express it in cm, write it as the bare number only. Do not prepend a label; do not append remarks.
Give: 8.5
